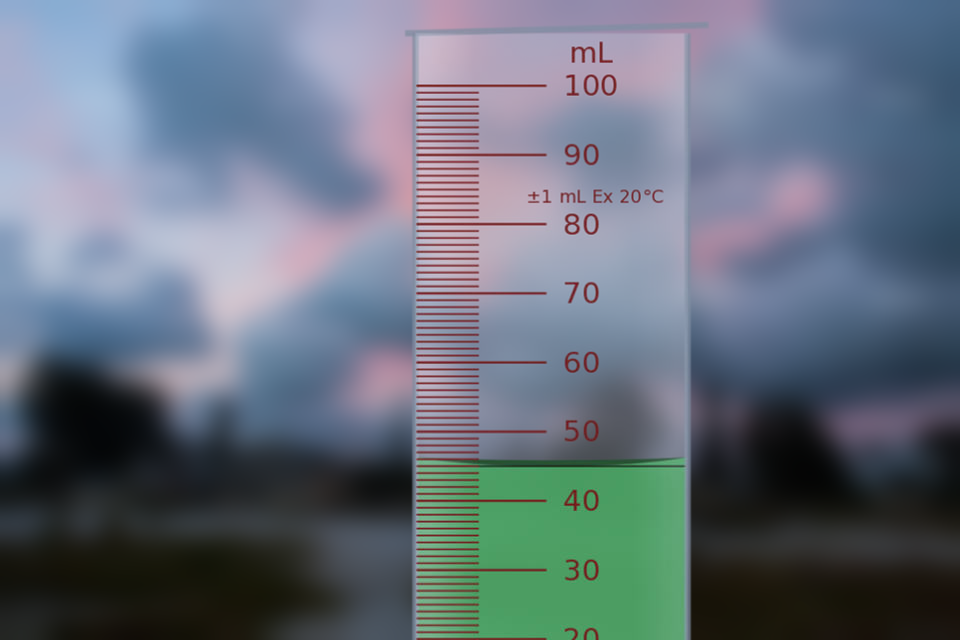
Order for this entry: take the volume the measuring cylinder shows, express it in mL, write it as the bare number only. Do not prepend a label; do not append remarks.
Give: 45
